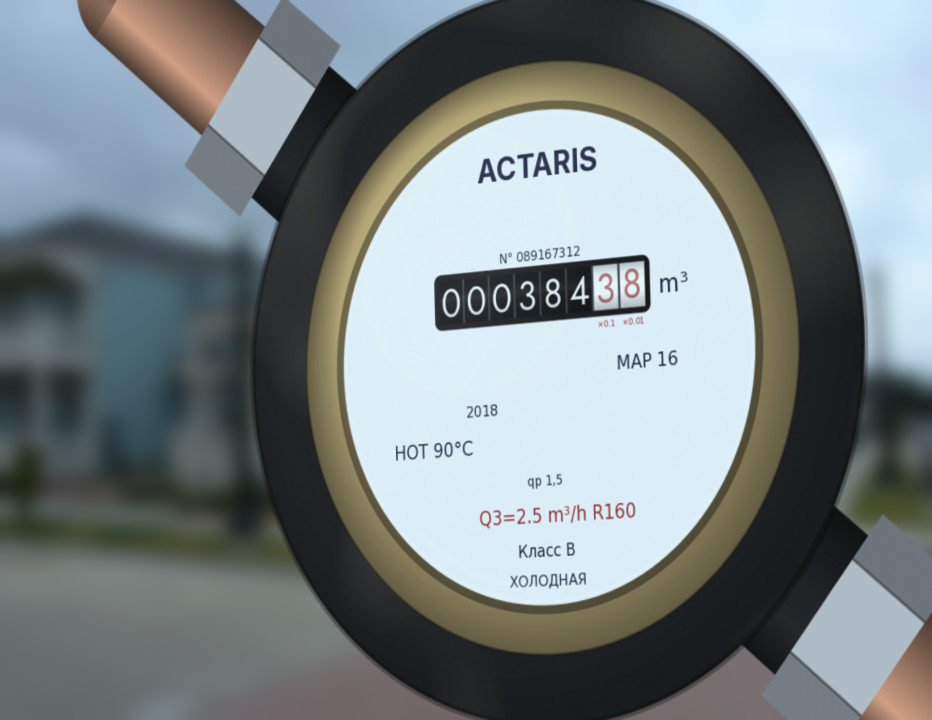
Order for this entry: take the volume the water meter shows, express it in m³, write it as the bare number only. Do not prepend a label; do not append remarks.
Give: 384.38
